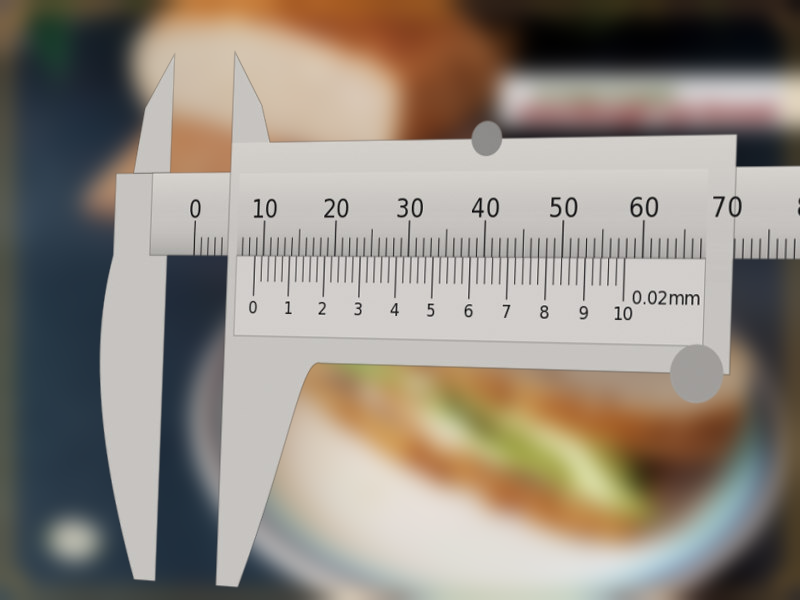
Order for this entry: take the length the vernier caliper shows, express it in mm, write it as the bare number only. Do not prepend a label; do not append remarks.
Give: 8.8
